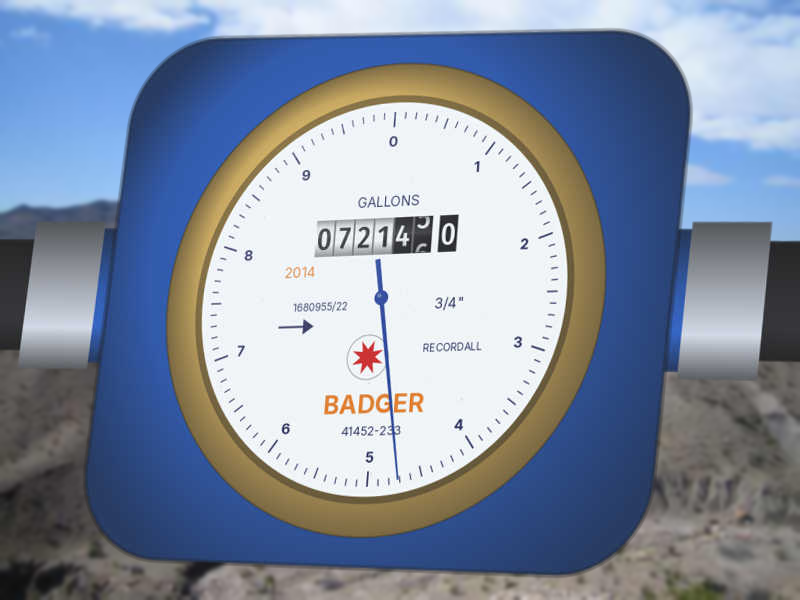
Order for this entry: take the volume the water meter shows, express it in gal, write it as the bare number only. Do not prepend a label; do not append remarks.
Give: 721454.7
